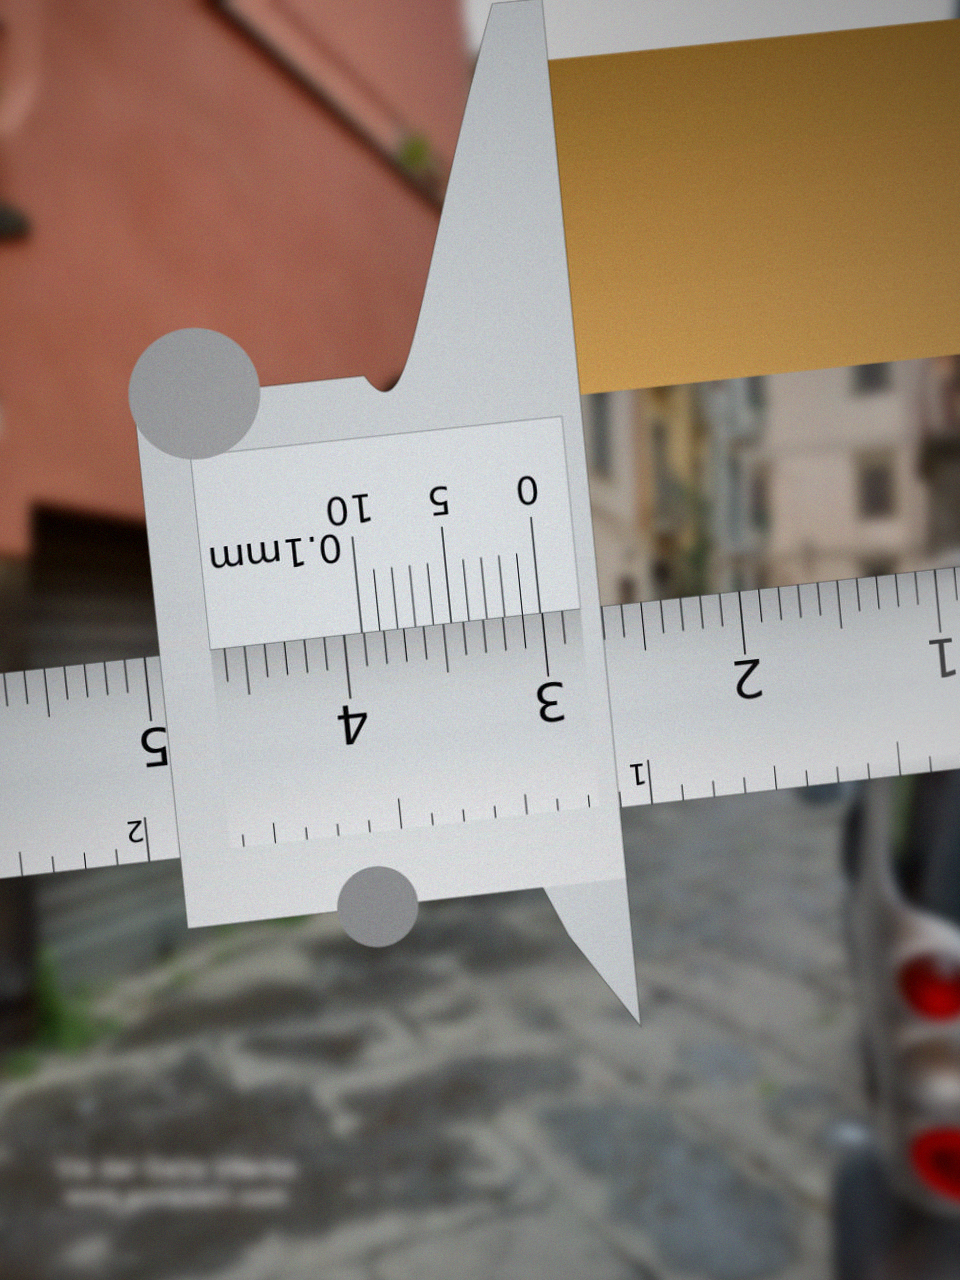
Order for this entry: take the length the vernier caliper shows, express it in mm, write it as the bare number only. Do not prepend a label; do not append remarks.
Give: 30.1
